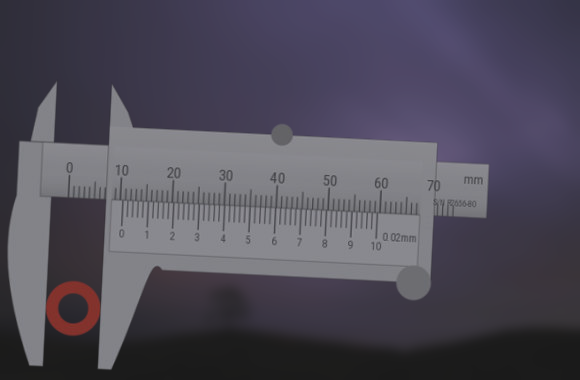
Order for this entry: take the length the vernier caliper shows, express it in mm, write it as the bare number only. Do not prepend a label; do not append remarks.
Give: 10.5
